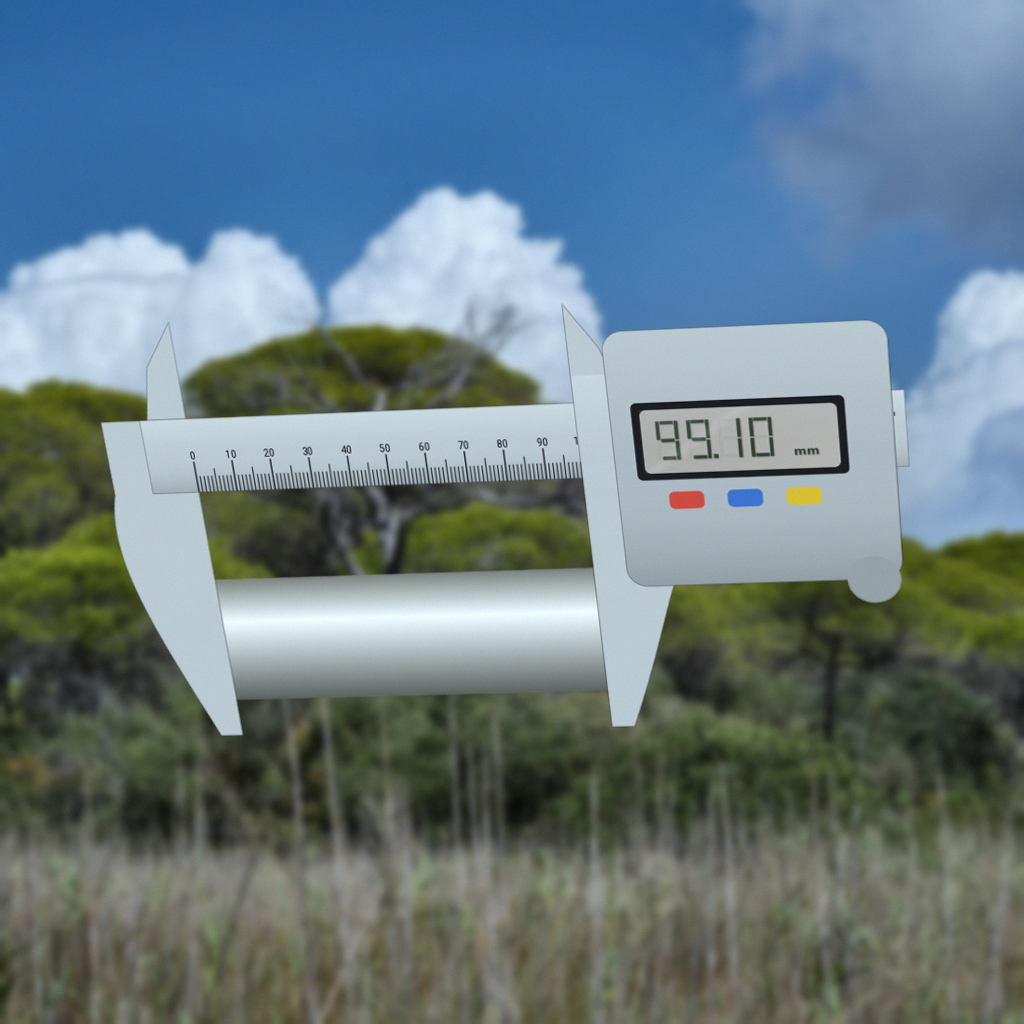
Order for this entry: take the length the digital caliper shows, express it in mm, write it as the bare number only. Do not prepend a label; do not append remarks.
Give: 99.10
